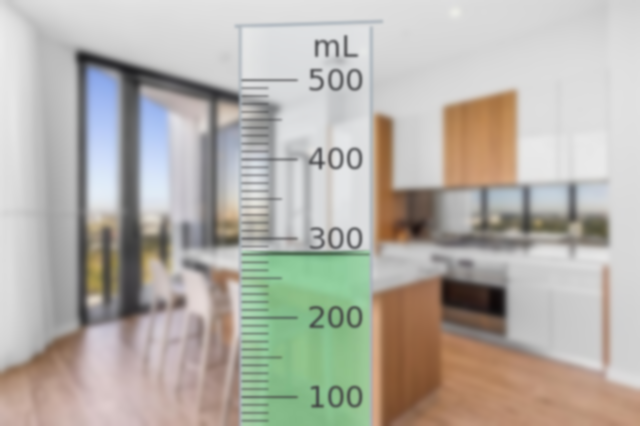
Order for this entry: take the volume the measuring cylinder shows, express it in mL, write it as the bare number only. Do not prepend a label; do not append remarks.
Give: 280
